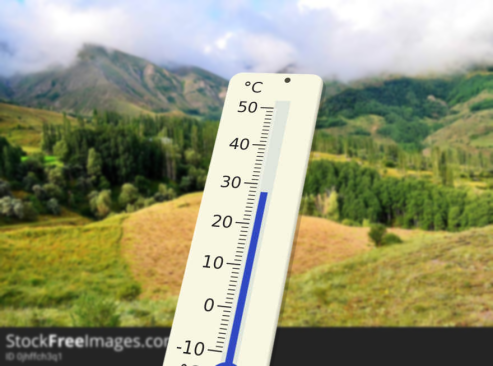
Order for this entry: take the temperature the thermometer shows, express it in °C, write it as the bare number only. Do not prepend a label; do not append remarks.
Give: 28
